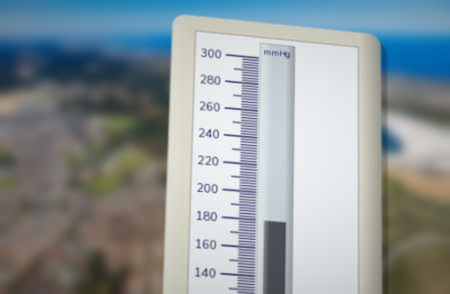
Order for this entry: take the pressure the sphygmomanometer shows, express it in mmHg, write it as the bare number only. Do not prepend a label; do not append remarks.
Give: 180
